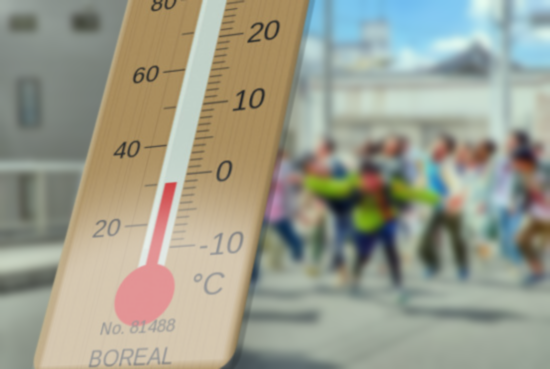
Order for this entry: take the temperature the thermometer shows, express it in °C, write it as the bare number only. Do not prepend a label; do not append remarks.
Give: -1
